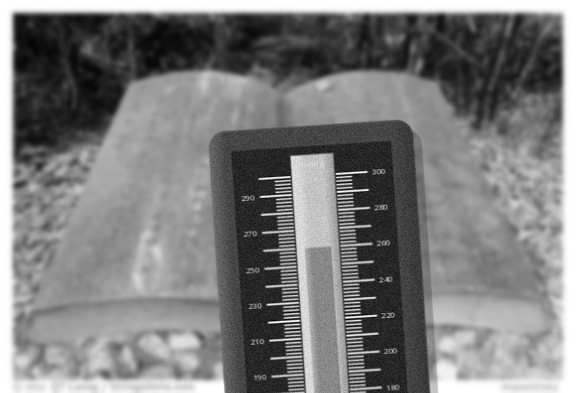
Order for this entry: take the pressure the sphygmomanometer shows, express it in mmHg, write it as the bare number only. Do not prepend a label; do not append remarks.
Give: 260
